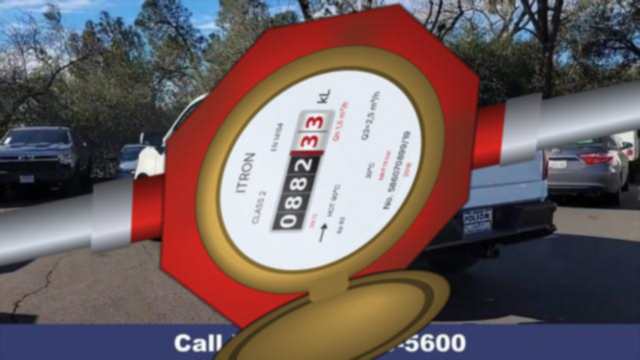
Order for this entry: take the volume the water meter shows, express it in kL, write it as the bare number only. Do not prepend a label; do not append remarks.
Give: 882.33
